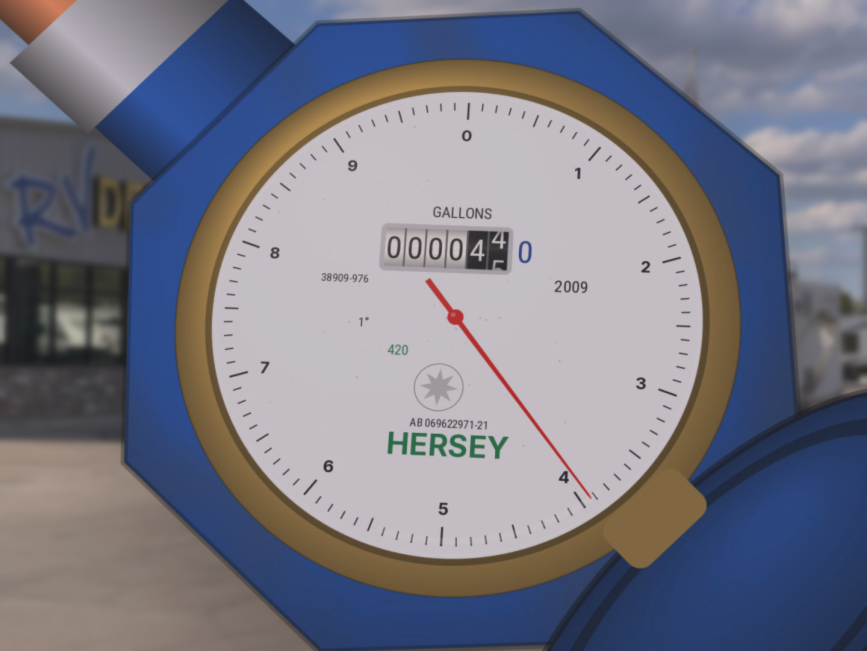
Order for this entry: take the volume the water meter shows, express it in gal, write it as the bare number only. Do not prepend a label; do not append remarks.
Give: 443.9
